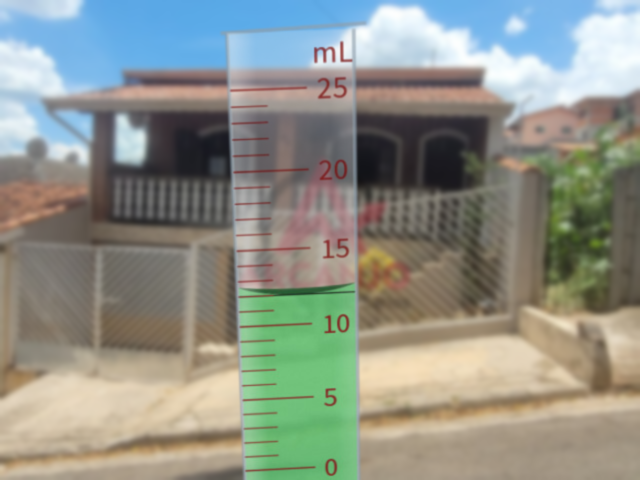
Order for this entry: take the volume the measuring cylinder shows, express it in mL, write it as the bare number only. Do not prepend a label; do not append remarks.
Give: 12
